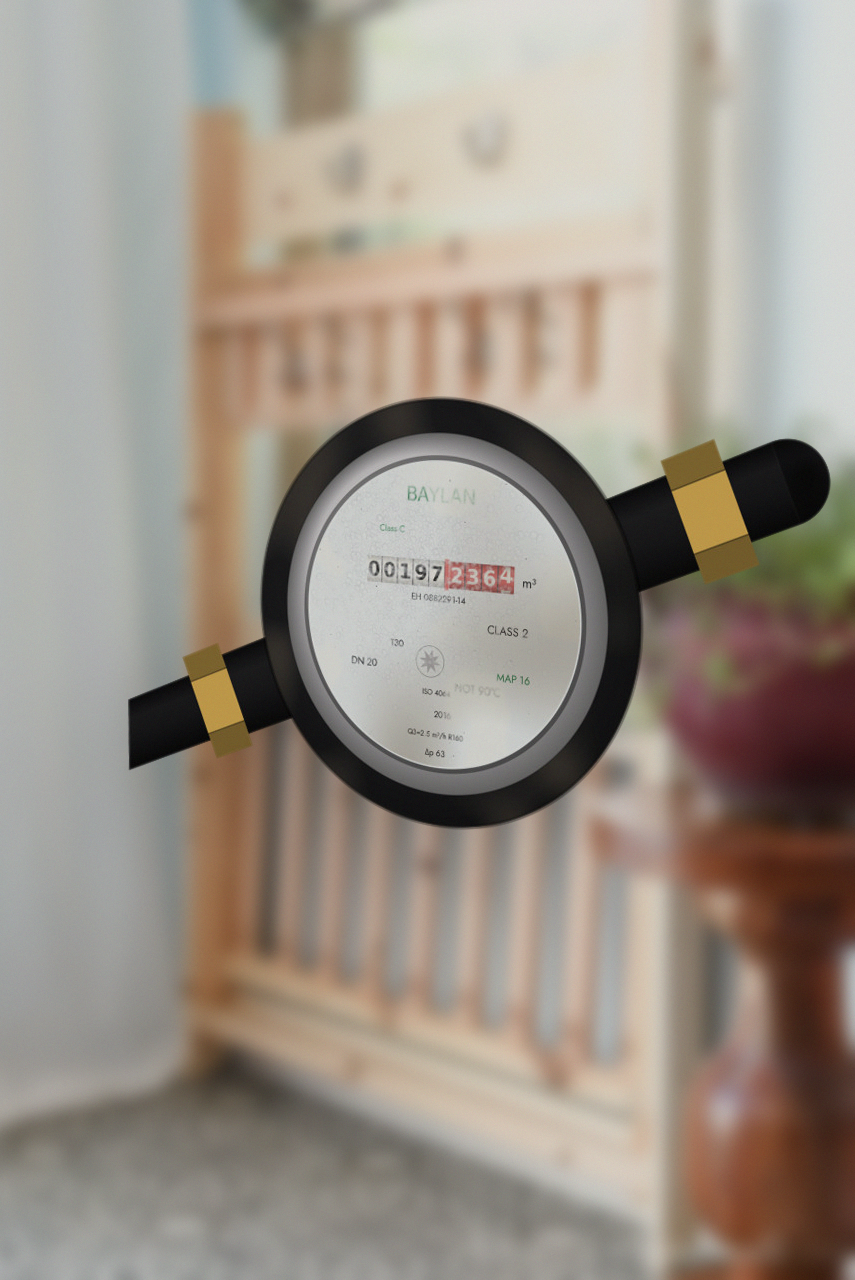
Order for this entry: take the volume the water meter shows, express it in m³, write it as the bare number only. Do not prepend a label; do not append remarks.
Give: 197.2364
